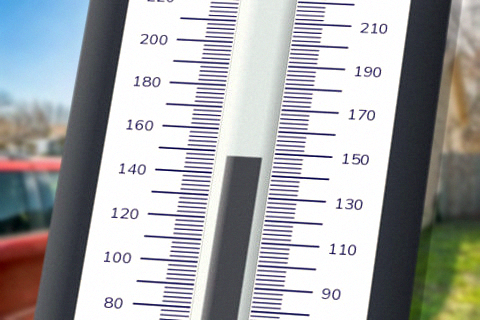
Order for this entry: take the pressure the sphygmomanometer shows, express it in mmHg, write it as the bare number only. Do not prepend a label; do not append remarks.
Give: 148
